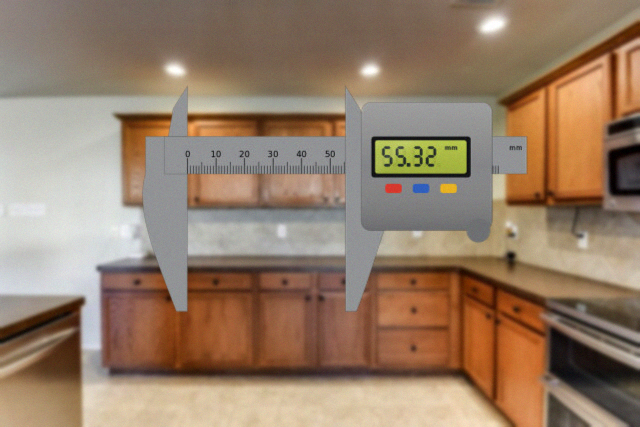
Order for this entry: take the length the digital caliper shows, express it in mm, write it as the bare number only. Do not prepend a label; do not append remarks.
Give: 55.32
